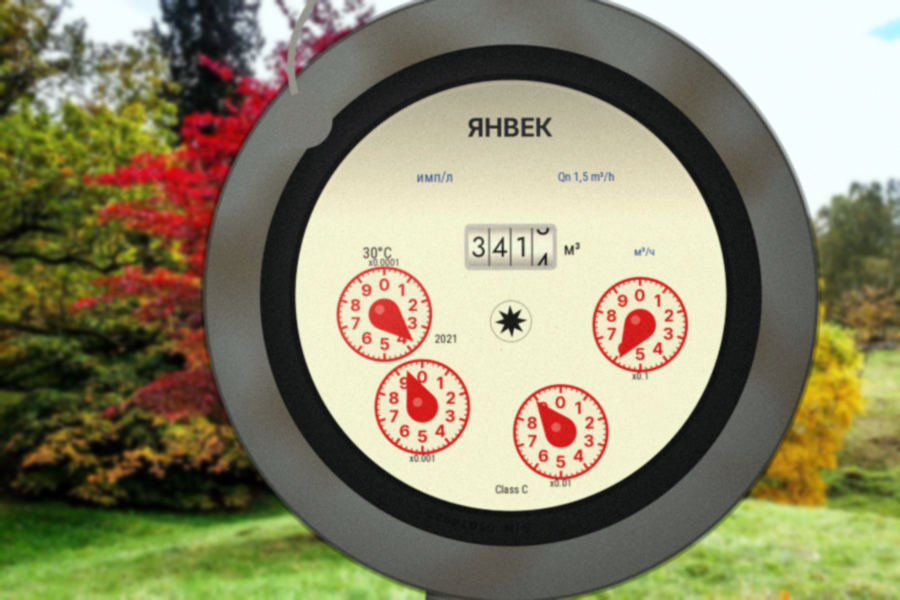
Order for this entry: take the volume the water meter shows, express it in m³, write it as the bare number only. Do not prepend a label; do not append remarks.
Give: 3413.5893
